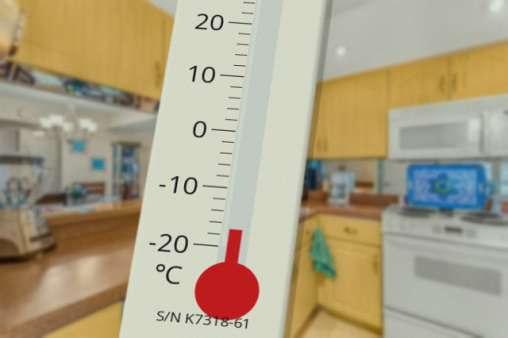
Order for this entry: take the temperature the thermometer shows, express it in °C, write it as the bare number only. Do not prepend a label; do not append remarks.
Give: -17
